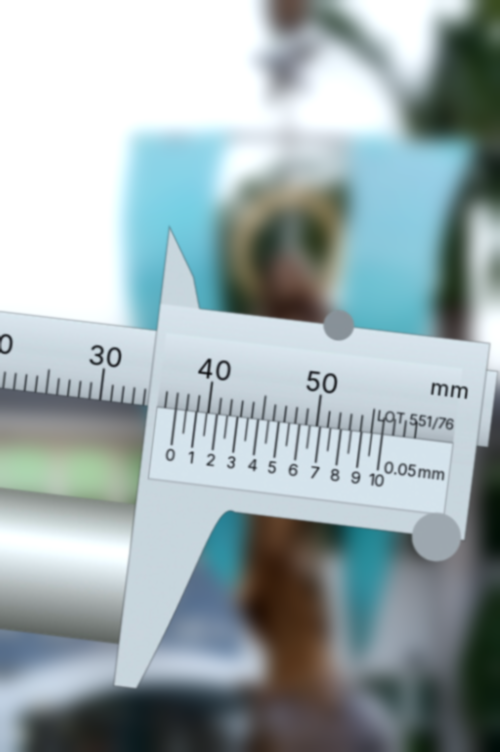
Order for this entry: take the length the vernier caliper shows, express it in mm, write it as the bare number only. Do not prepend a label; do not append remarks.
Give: 37.0
